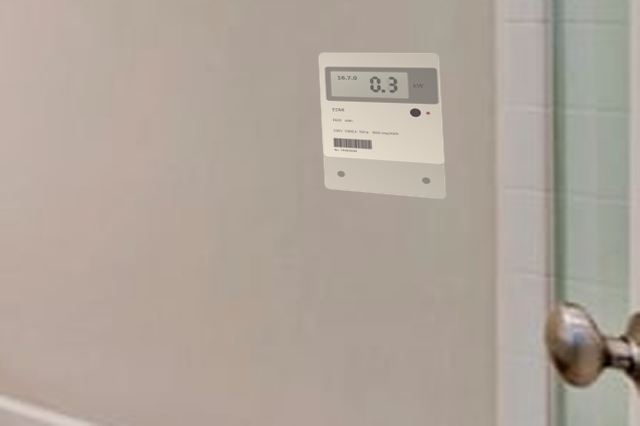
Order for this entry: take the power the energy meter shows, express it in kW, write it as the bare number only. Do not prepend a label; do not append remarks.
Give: 0.3
